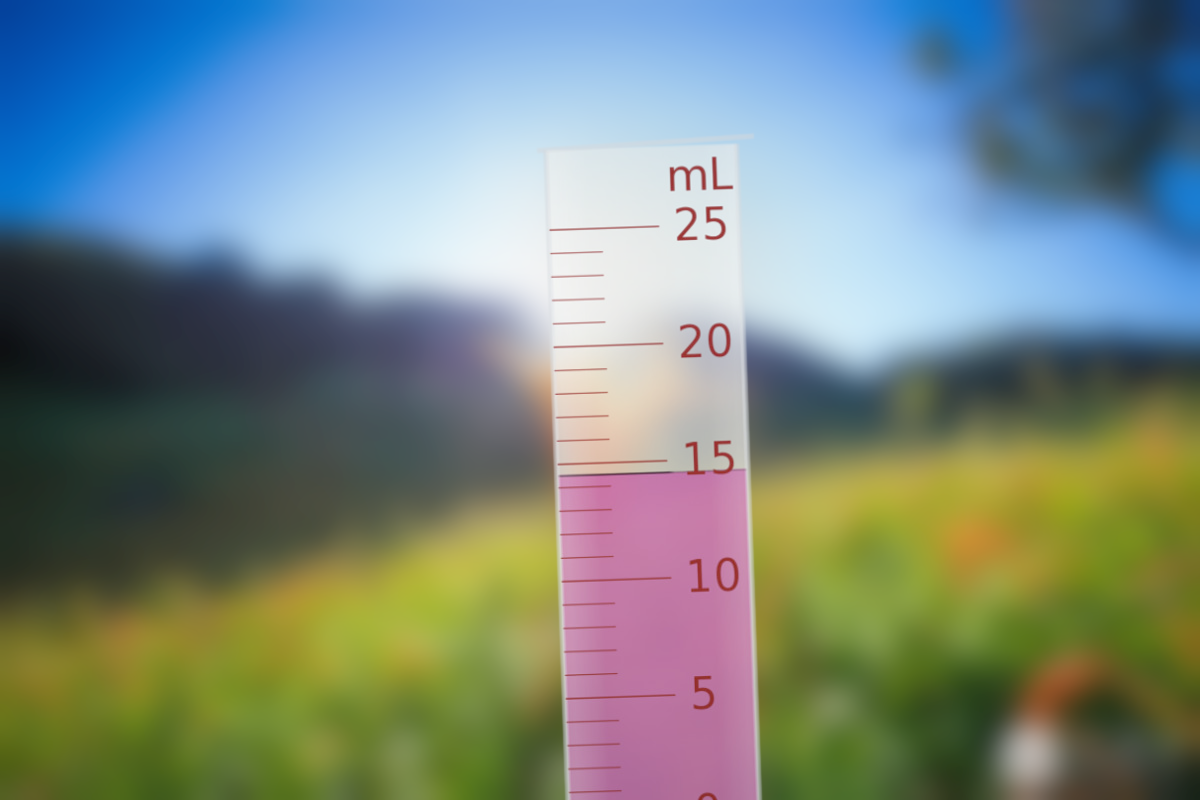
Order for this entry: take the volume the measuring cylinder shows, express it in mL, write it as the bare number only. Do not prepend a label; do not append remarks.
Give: 14.5
